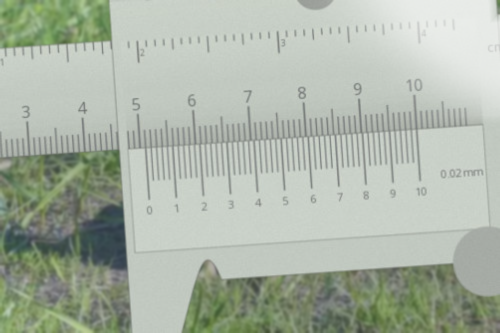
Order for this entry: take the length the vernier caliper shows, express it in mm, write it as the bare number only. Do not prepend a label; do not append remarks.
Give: 51.0
